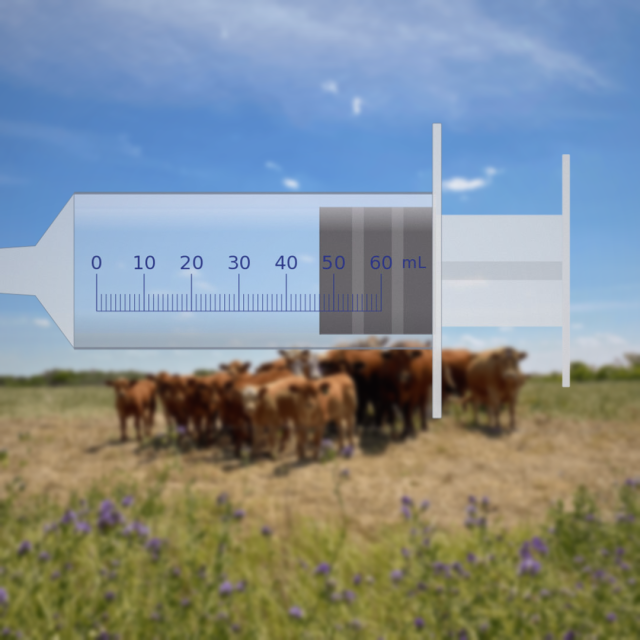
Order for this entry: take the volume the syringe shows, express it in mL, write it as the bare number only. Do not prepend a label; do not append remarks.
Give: 47
